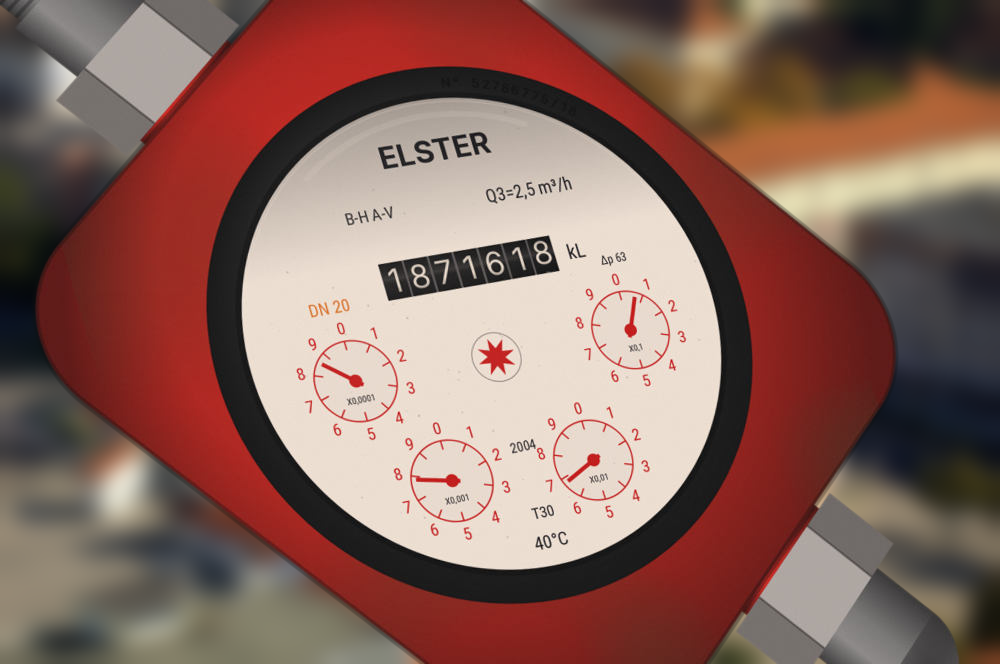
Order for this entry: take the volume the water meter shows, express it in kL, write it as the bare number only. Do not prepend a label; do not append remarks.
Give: 1871618.0678
